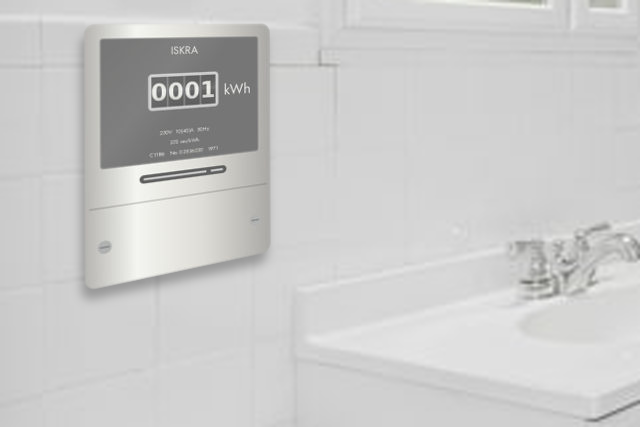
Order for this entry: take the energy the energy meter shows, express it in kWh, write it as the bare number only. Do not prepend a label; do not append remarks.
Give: 1
